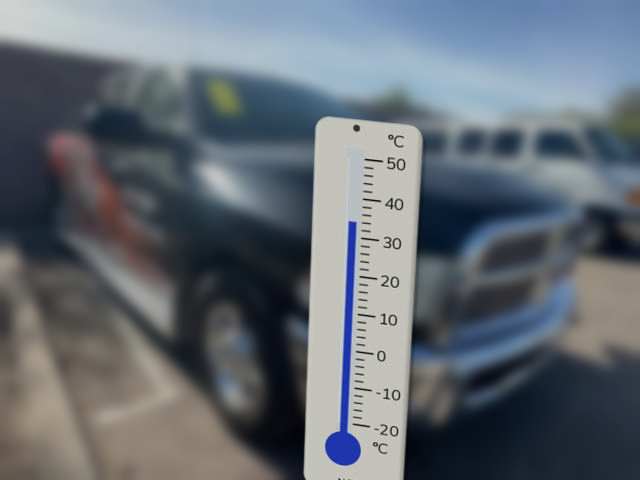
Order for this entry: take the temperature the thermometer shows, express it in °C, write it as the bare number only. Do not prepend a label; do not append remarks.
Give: 34
